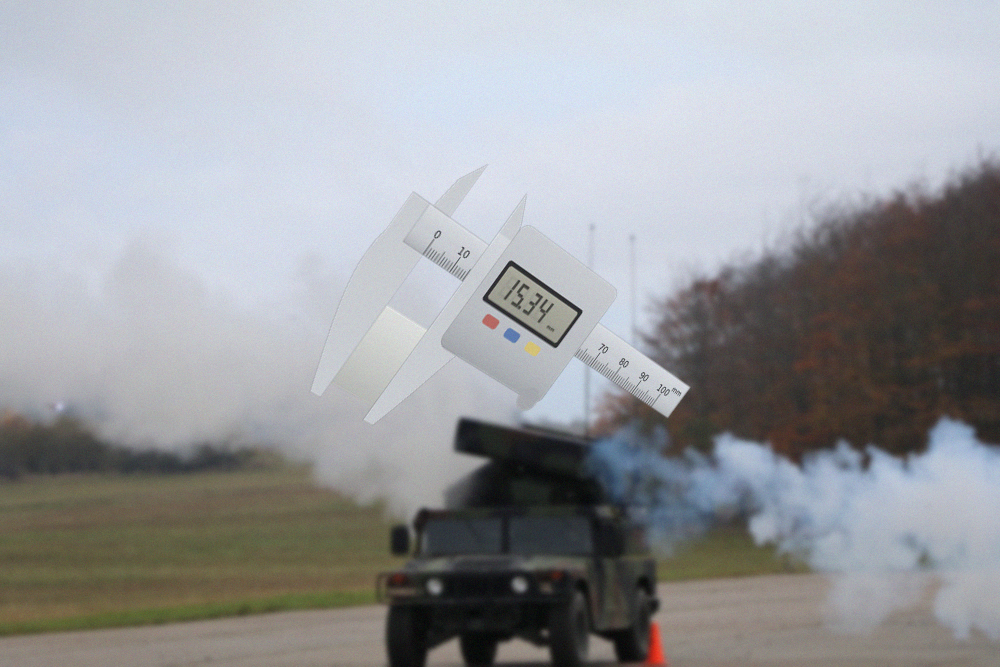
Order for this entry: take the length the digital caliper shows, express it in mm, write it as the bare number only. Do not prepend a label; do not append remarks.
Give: 15.34
